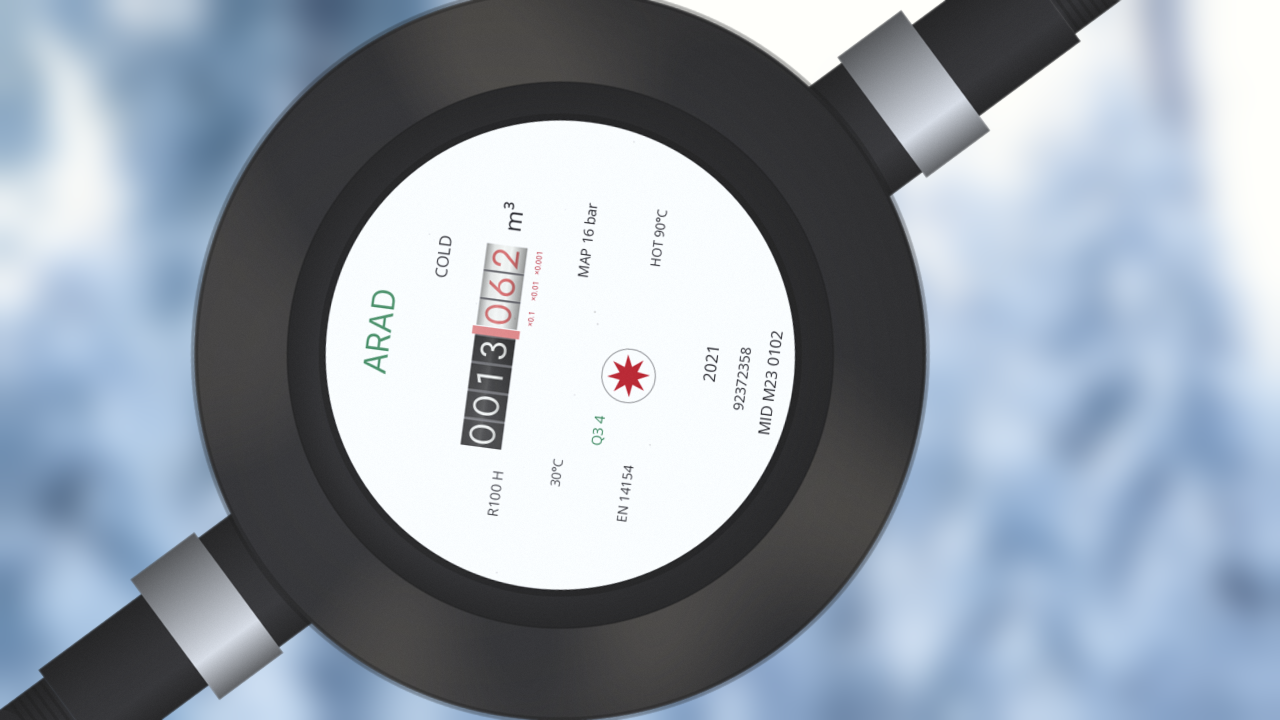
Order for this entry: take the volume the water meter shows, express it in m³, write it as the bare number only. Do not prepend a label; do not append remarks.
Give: 13.062
